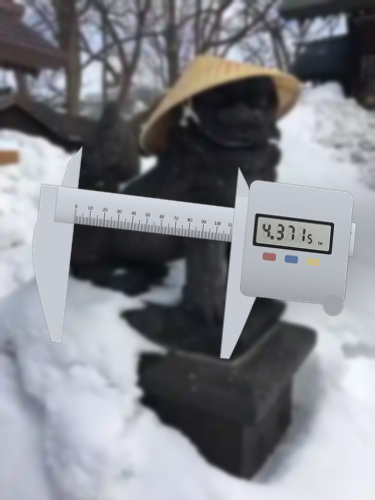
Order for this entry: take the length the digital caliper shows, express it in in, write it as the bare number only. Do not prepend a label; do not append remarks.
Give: 4.3715
